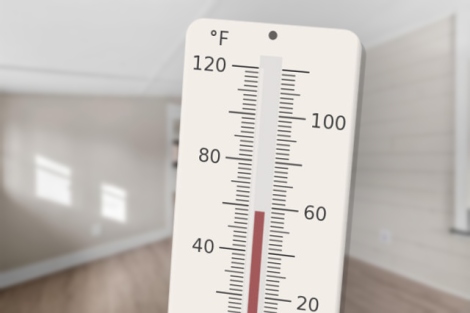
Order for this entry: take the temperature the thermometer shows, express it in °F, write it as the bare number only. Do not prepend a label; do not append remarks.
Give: 58
